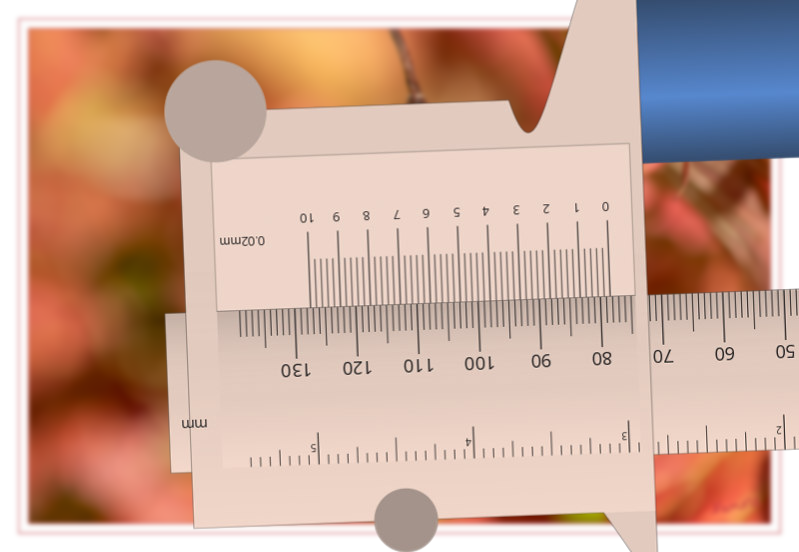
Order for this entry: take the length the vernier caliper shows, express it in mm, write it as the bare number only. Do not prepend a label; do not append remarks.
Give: 78.4
